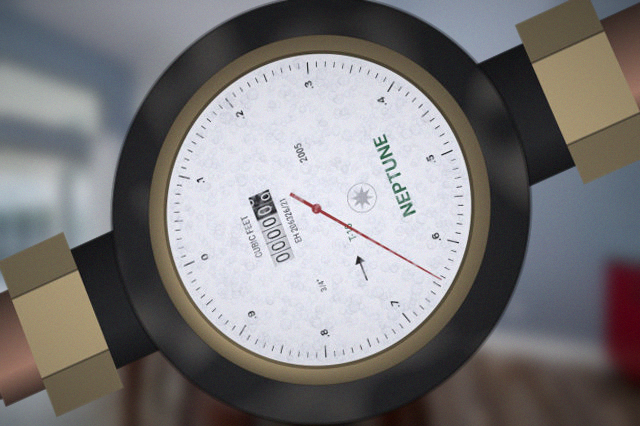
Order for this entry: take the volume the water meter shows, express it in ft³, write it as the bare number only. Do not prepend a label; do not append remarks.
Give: 8.64
